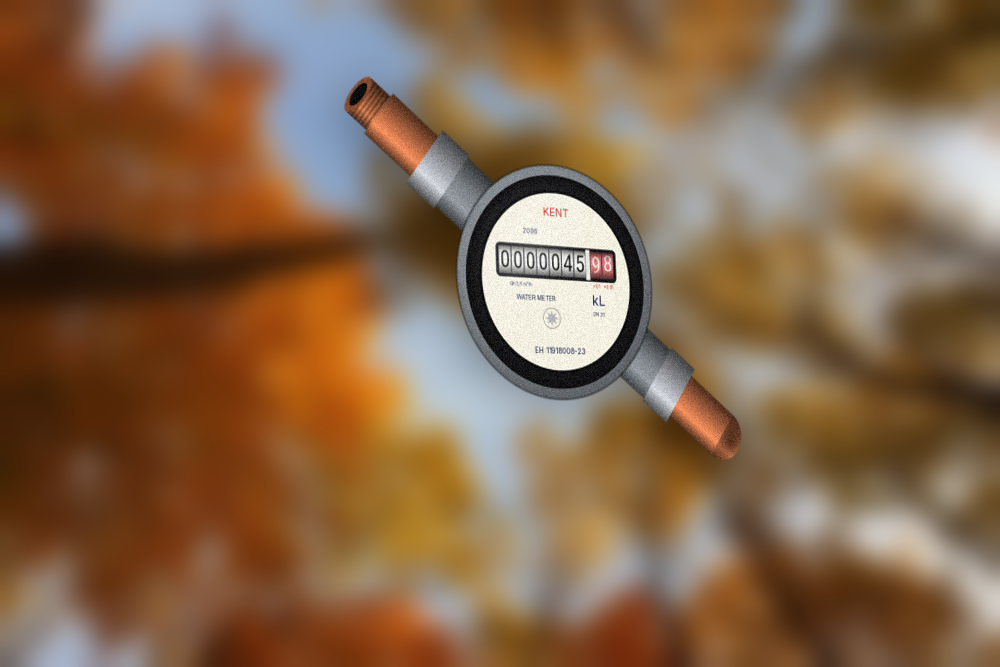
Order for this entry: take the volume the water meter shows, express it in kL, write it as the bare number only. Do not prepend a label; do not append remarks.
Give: 45.98
